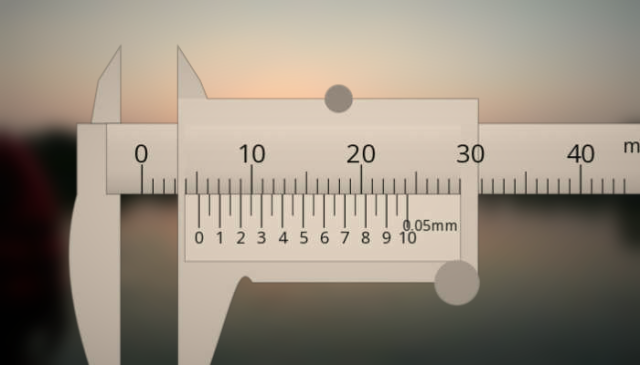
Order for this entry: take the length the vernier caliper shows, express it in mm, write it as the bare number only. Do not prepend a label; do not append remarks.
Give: 5.2
